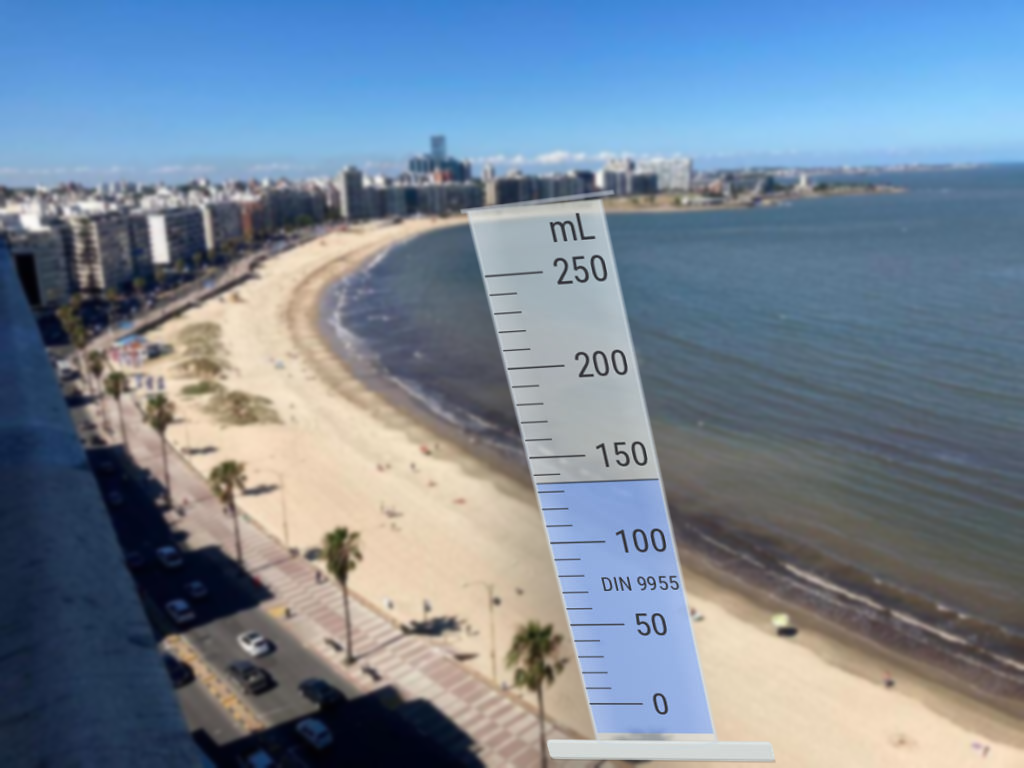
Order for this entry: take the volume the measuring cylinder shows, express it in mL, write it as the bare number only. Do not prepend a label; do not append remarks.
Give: 135
